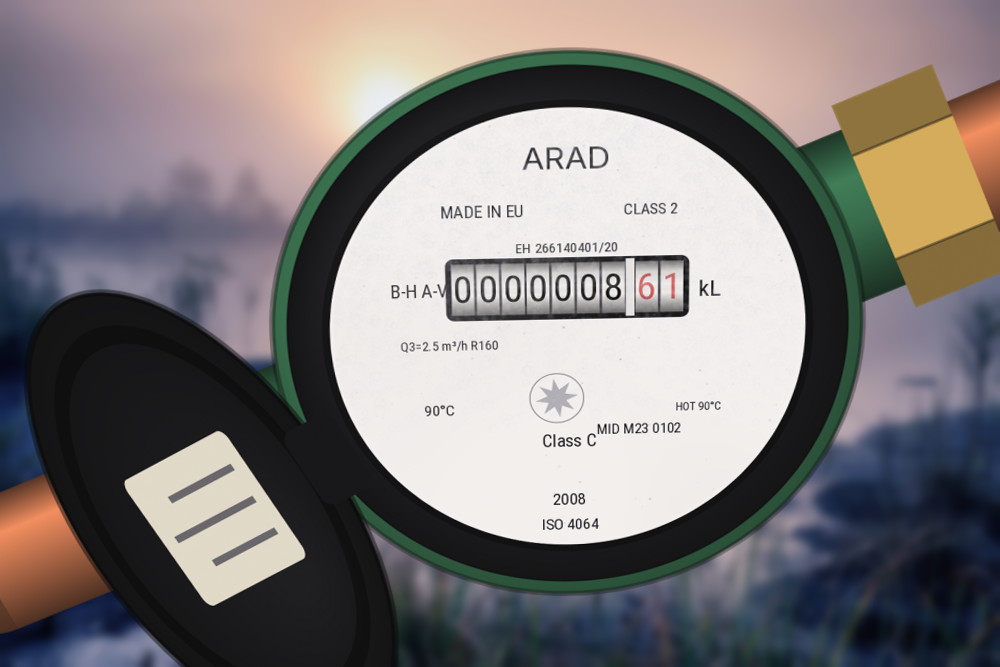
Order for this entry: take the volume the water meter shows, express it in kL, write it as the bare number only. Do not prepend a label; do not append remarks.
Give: 8.61
